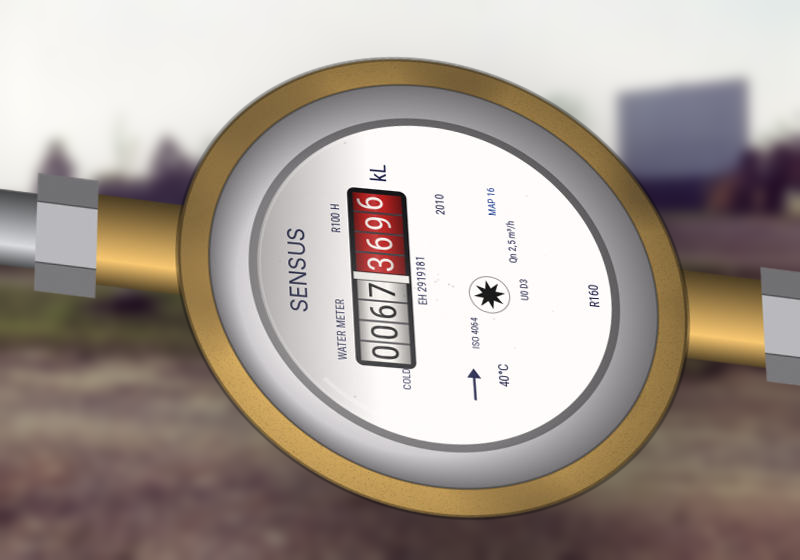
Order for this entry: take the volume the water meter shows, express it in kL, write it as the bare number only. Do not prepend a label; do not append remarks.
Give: 67.3696
